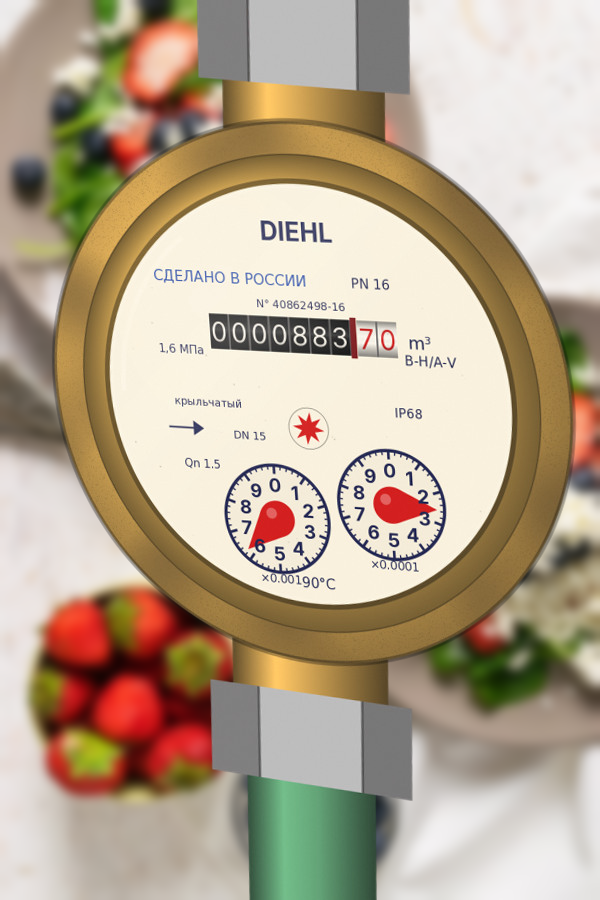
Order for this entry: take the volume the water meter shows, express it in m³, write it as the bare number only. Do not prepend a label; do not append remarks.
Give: 883.7062
